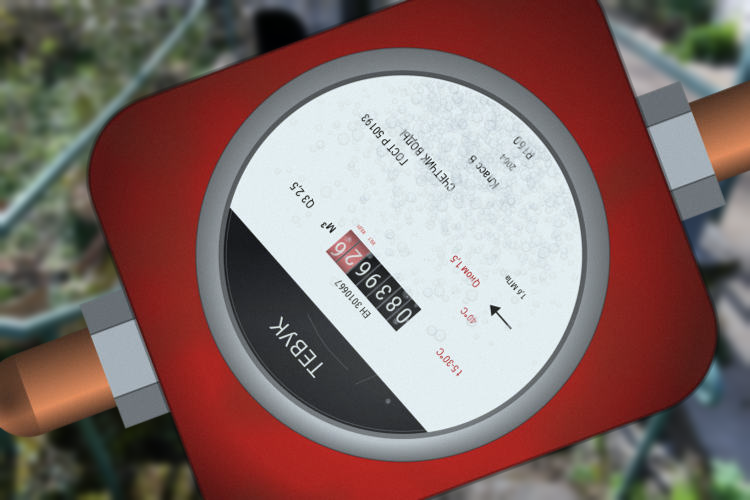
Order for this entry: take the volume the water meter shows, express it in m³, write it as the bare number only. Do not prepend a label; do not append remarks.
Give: 8396.26
